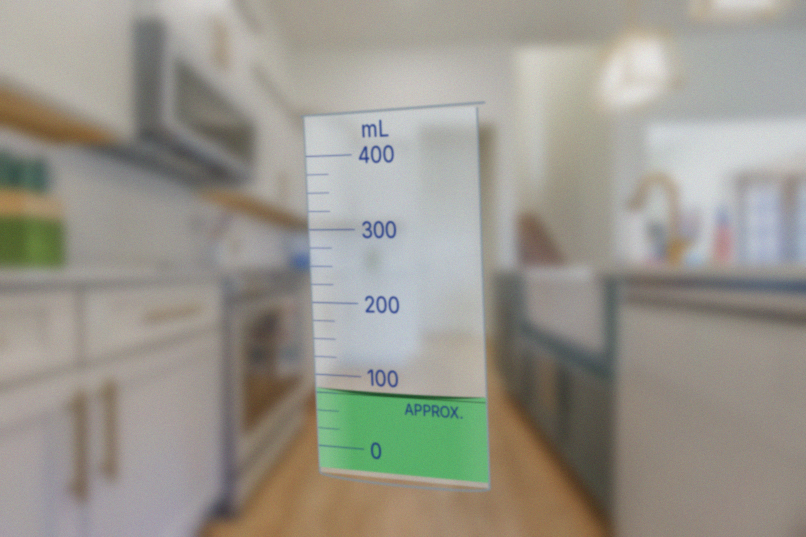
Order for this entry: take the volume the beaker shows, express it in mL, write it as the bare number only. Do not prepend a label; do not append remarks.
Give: 75
